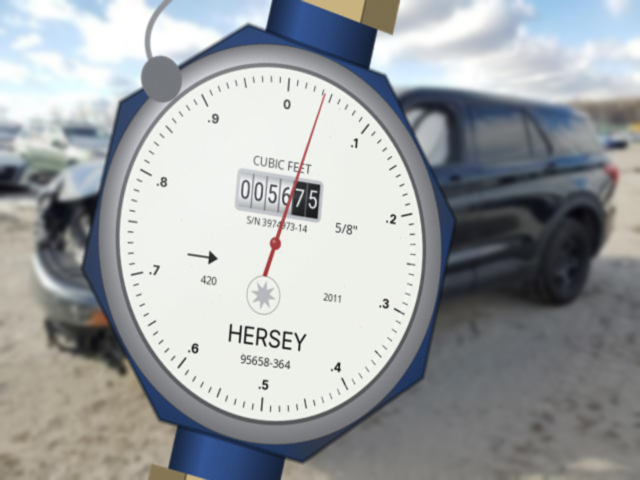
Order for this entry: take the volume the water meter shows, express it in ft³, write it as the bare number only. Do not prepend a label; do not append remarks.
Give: 5675.04
